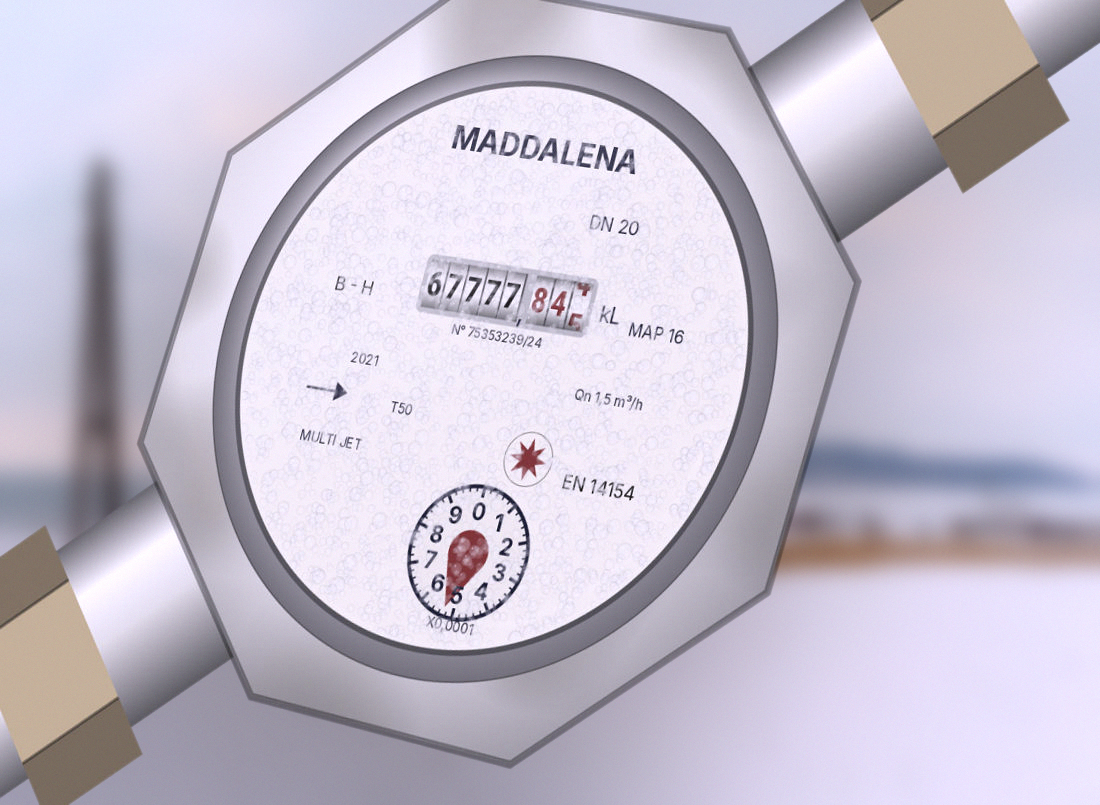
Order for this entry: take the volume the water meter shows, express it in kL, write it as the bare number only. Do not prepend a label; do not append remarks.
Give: 67777.8445
